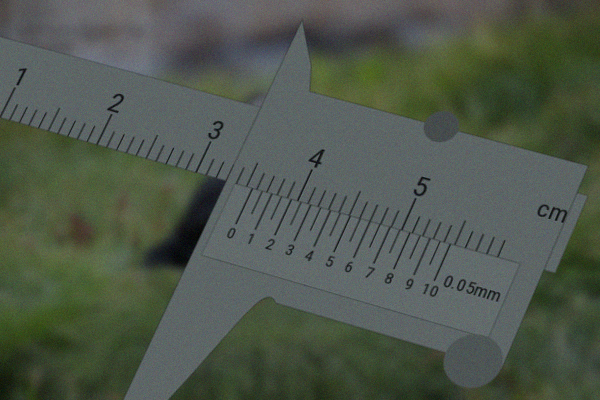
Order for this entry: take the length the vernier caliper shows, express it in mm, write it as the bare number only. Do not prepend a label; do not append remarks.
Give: 35.6
